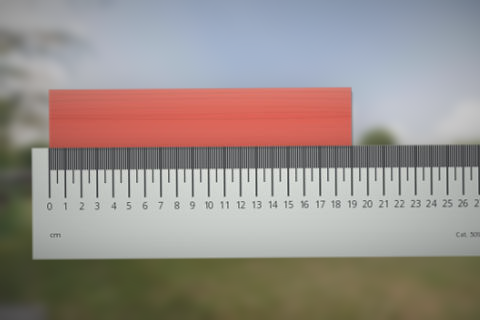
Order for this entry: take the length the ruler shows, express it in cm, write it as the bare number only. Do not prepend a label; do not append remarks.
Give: 19
